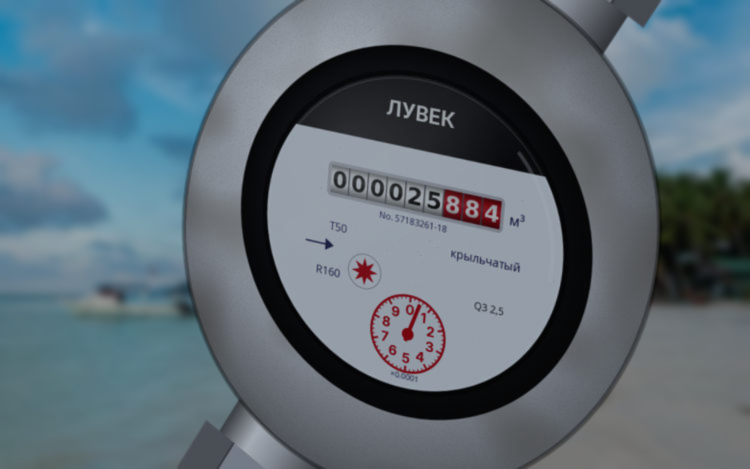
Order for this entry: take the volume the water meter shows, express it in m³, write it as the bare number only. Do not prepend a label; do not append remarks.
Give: 25.8840
